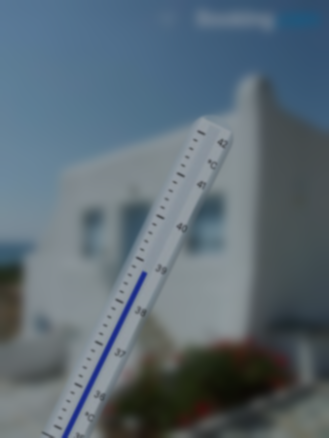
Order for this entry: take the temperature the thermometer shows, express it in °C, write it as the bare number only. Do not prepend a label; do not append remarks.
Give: 38.8
